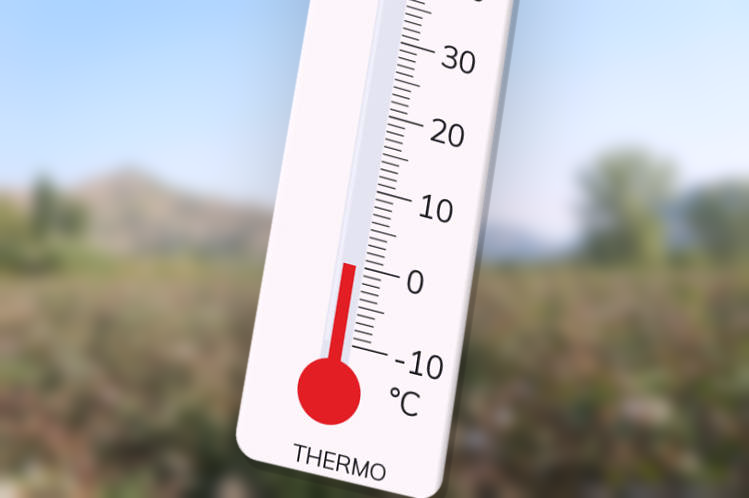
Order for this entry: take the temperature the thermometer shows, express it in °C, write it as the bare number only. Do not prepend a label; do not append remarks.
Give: 0
